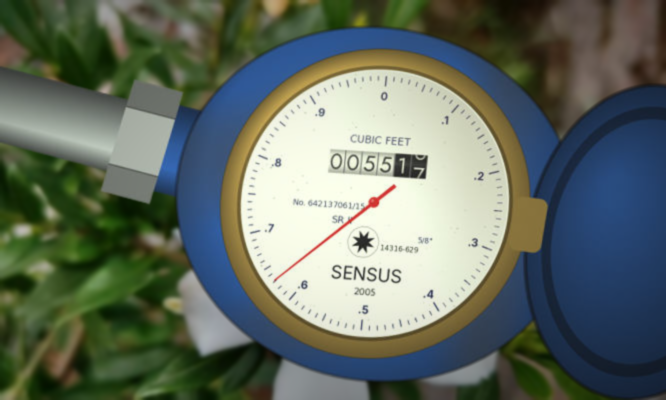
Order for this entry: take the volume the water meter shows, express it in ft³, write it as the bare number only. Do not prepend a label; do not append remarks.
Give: 5516.63
